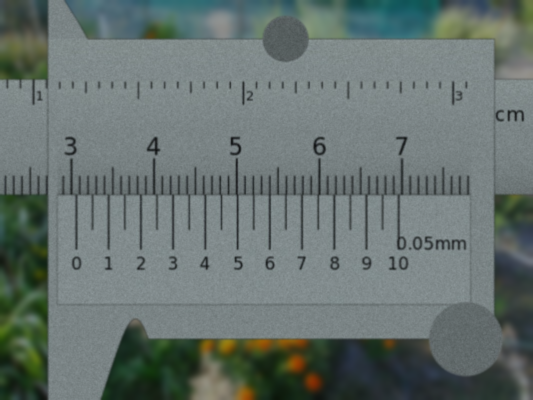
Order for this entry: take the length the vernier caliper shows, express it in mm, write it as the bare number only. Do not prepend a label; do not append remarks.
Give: 30.6
